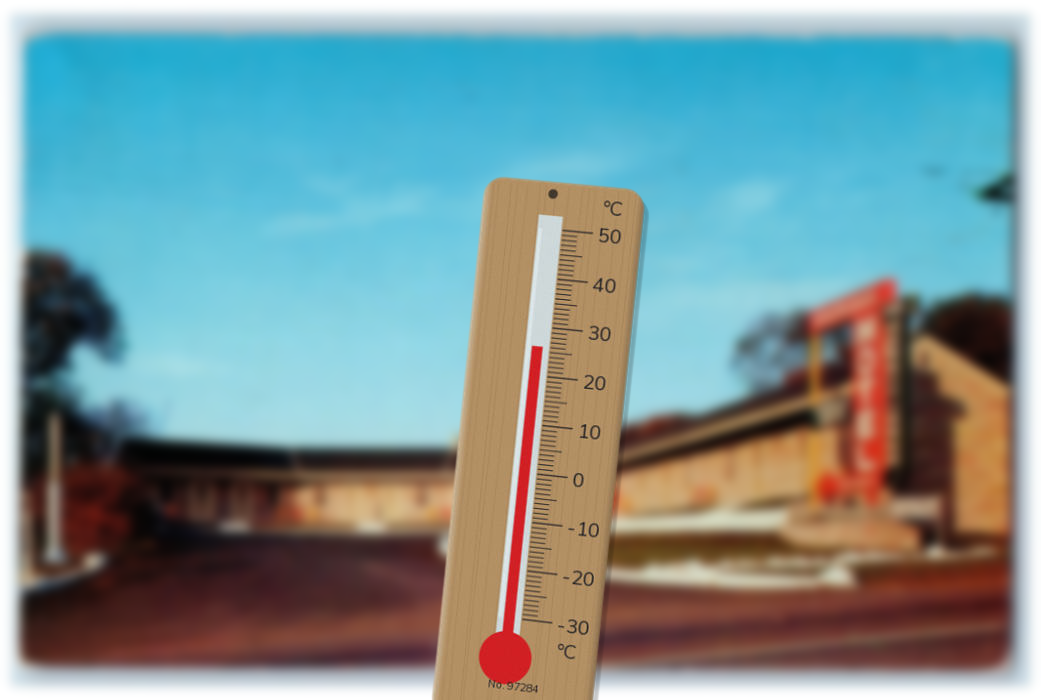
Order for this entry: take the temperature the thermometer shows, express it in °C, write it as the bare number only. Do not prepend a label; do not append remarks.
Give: 26
